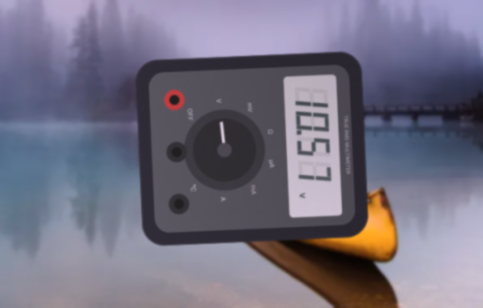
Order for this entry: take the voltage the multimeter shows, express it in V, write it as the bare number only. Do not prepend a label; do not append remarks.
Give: 10.57
